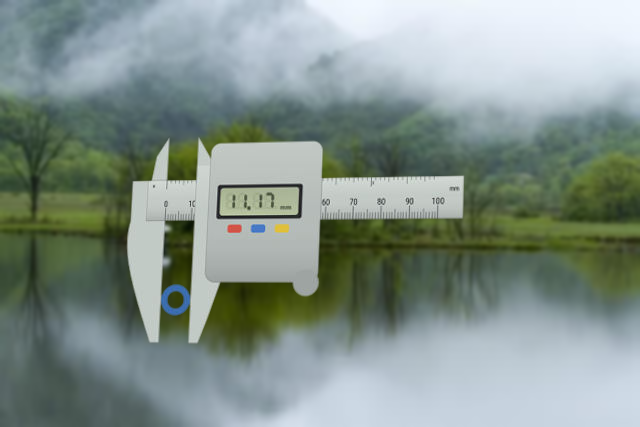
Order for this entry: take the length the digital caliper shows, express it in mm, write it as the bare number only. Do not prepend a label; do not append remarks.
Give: 11.17
